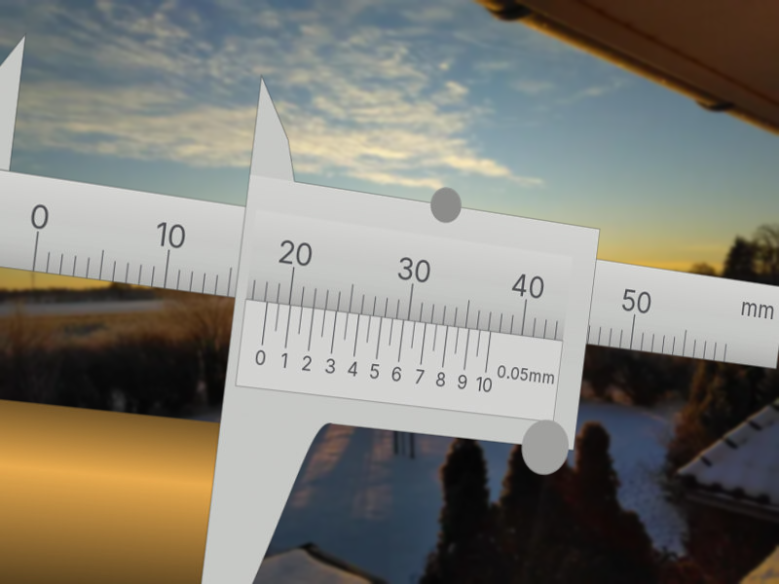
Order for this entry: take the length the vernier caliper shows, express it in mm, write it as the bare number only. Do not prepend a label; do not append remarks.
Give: 18.2
